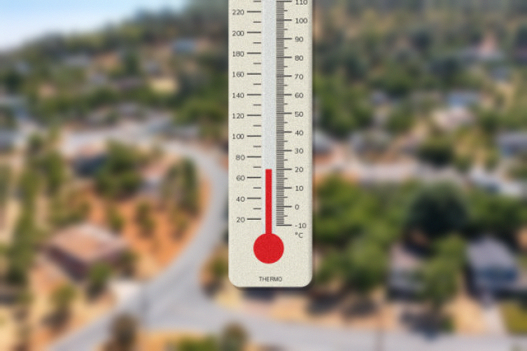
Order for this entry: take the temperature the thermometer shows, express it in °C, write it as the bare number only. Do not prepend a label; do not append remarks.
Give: 20
